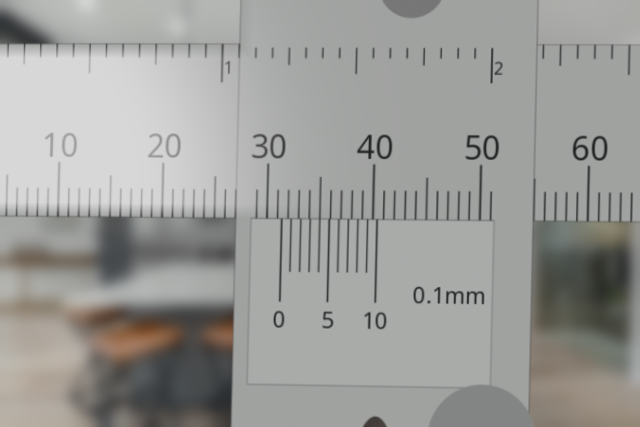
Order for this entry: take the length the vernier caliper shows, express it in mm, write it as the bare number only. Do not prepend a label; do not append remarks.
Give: 31.4
